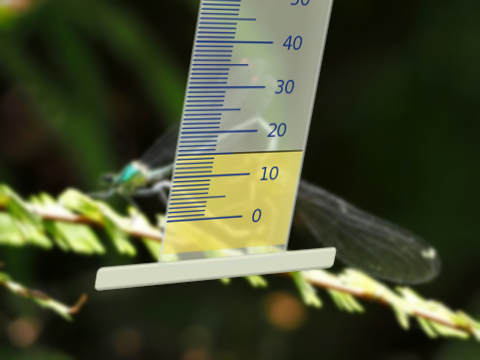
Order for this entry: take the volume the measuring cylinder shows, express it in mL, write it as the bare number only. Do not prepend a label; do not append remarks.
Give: 15
